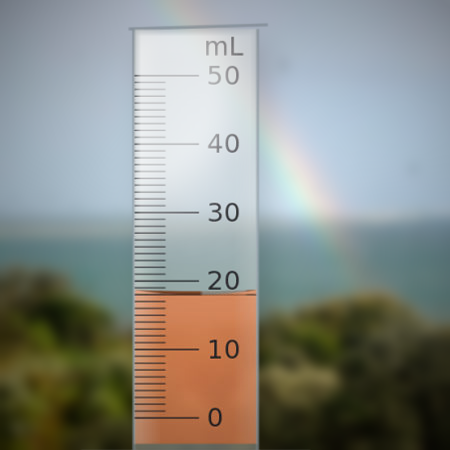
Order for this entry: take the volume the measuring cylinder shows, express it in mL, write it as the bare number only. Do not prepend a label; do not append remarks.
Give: 18
